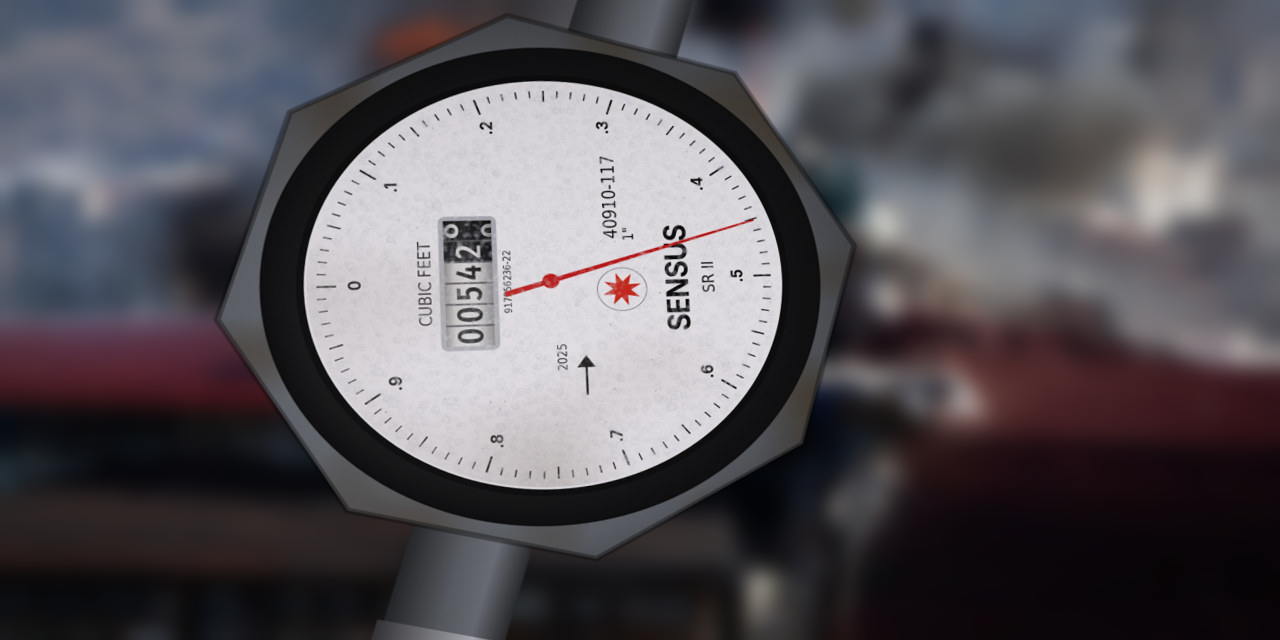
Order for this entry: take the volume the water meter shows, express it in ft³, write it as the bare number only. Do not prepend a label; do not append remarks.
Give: 5428.45
